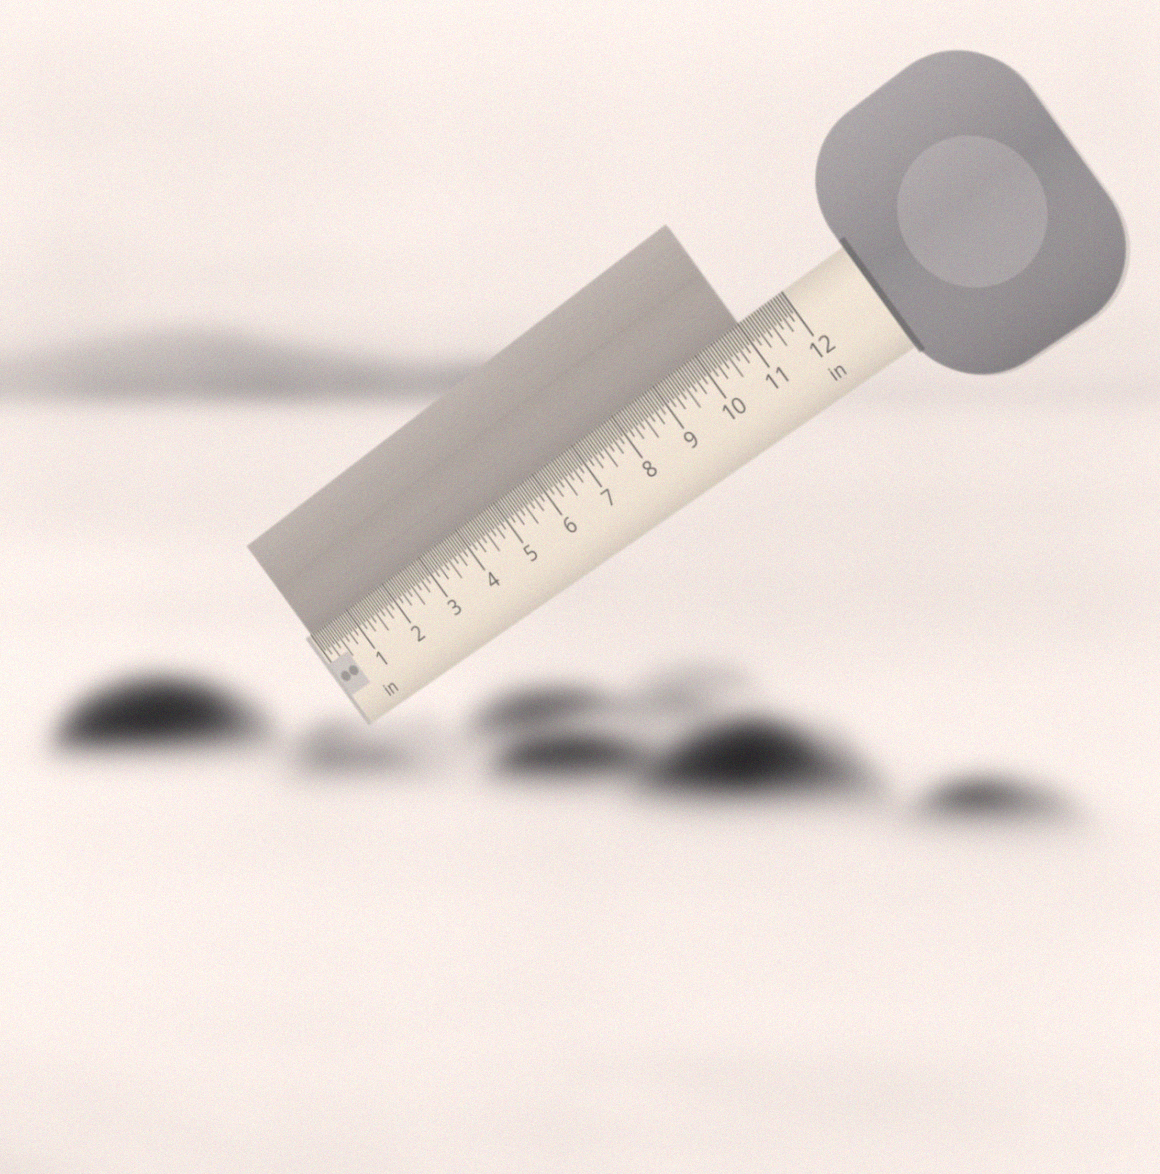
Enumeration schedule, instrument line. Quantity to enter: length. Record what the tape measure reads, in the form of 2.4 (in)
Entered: 11 (in)
